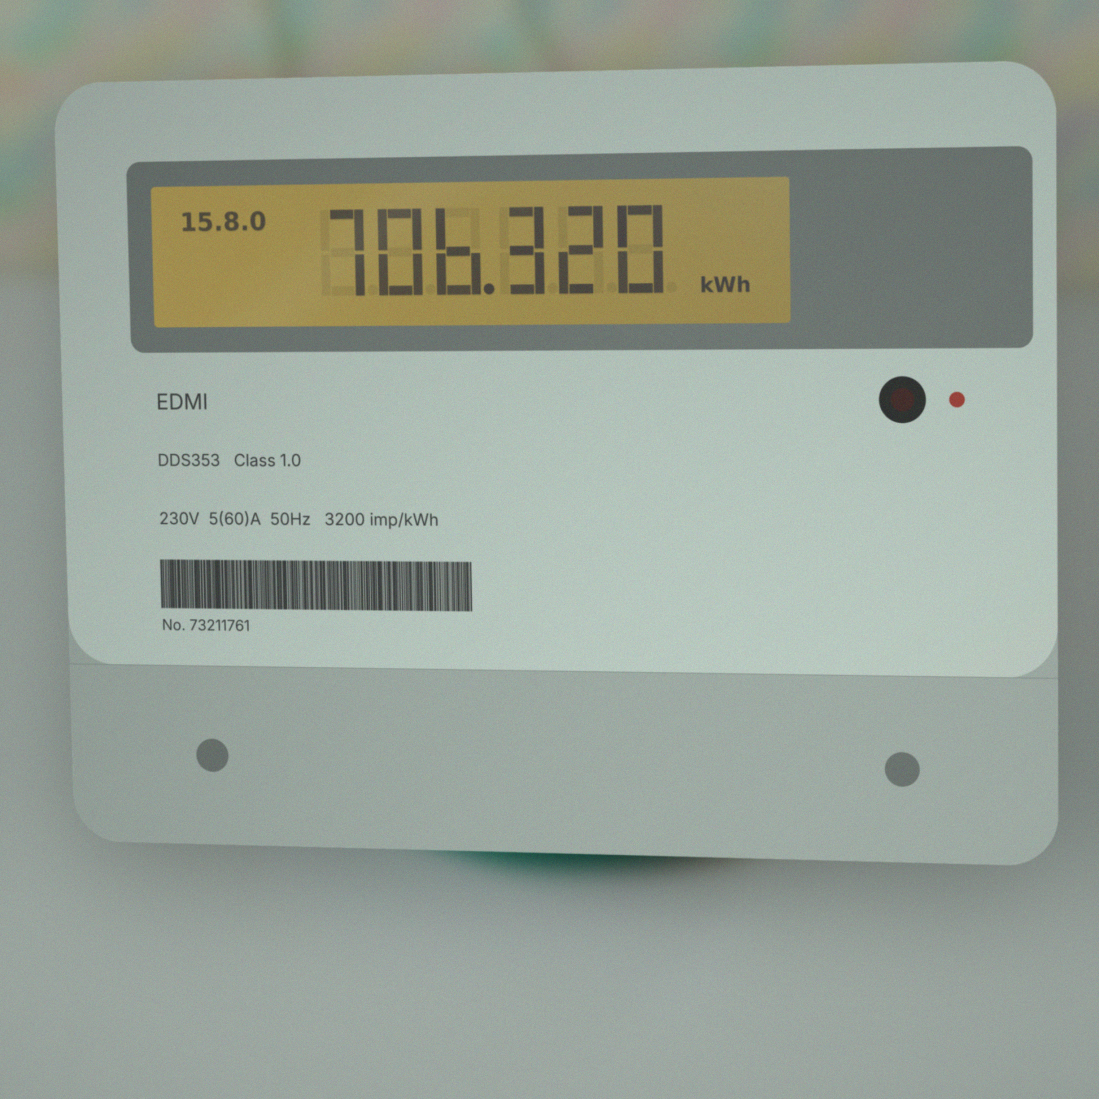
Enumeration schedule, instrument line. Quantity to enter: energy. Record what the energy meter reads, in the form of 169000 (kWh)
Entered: 706.320 (kWh)
